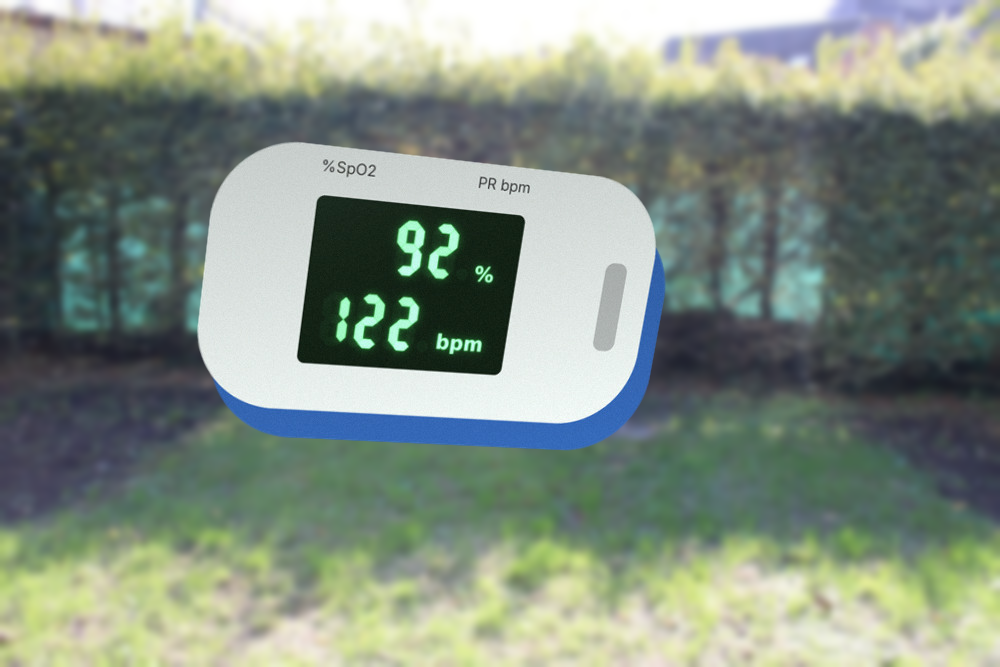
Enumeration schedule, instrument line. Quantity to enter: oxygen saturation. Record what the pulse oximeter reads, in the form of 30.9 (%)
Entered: 92 (%)
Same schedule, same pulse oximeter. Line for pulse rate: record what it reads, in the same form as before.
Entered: 122 (bpm)
